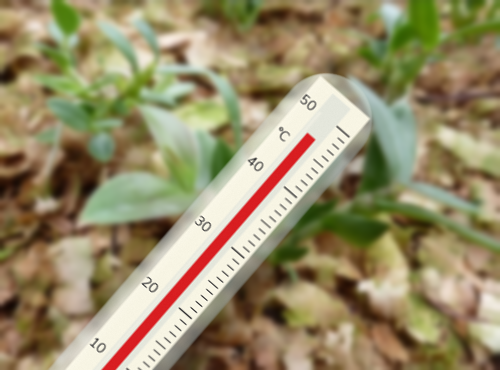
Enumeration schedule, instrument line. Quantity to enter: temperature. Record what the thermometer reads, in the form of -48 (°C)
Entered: 47 (°C)
